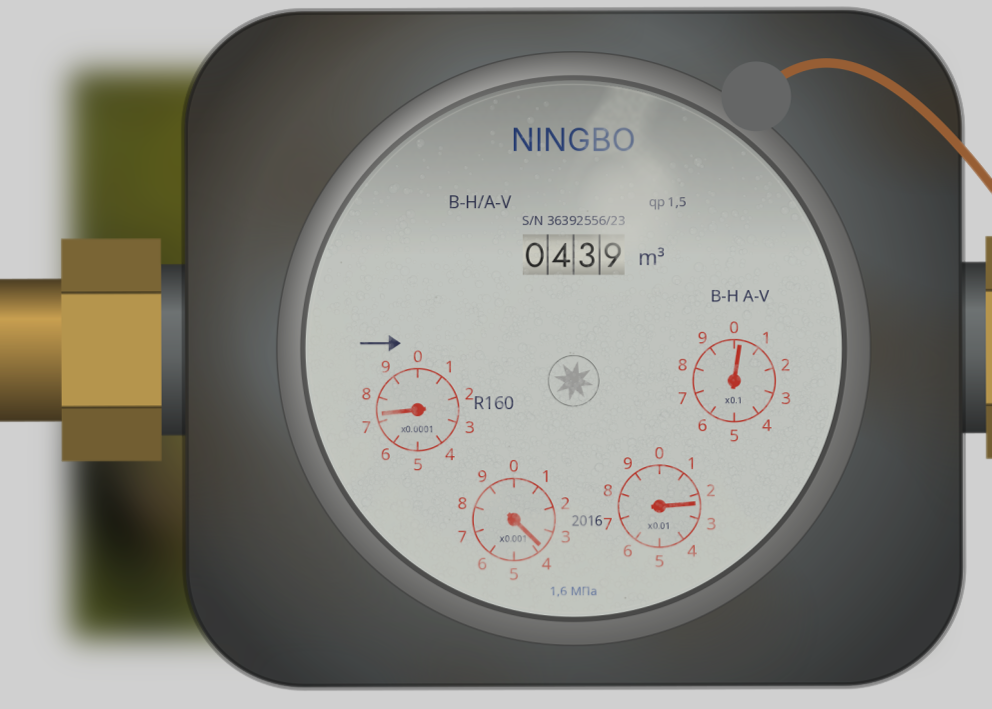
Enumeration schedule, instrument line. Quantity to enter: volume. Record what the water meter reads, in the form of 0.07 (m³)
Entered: 439.0237 (m³)
